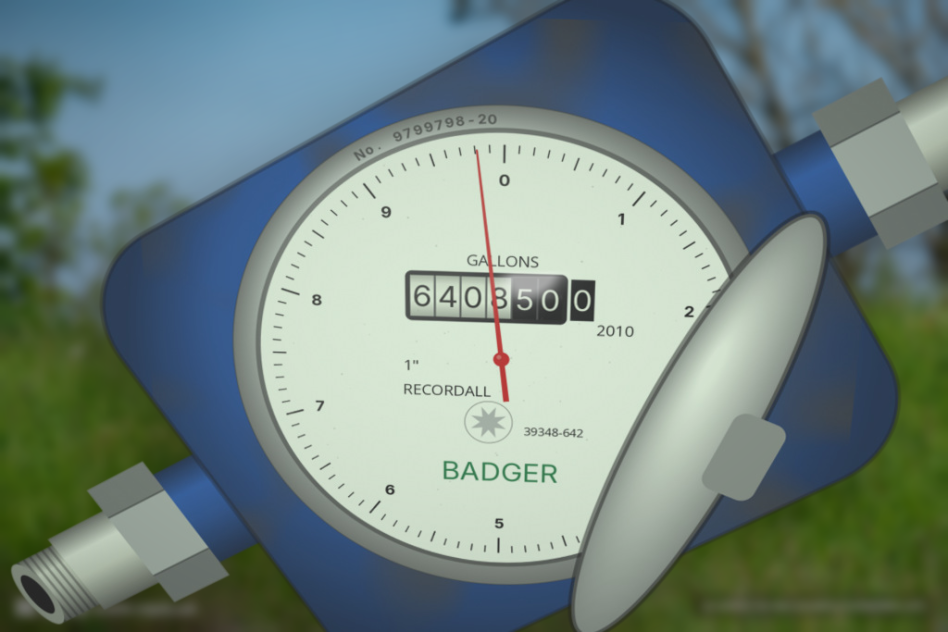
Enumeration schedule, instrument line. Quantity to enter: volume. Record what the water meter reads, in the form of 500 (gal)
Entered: 6408499.8 (gal)
